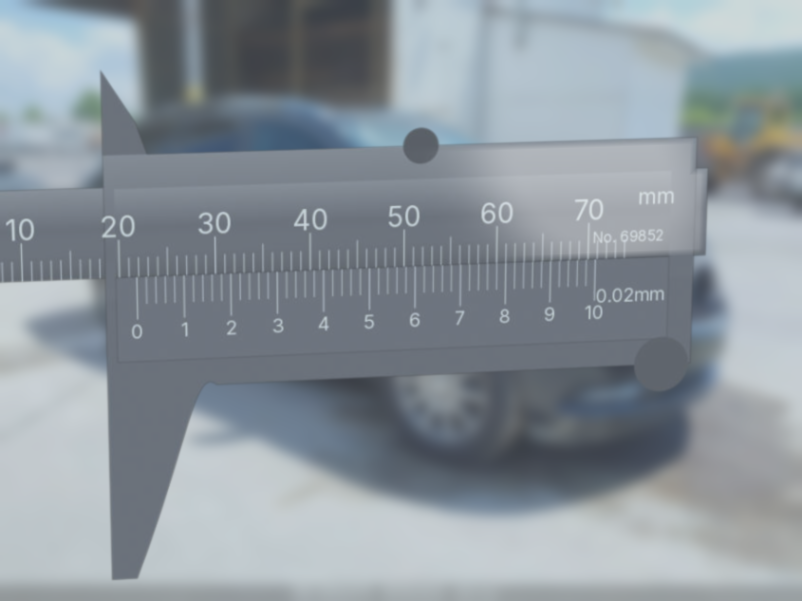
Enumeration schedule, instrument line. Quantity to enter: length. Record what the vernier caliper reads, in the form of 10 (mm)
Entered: 21.8 (mm)
